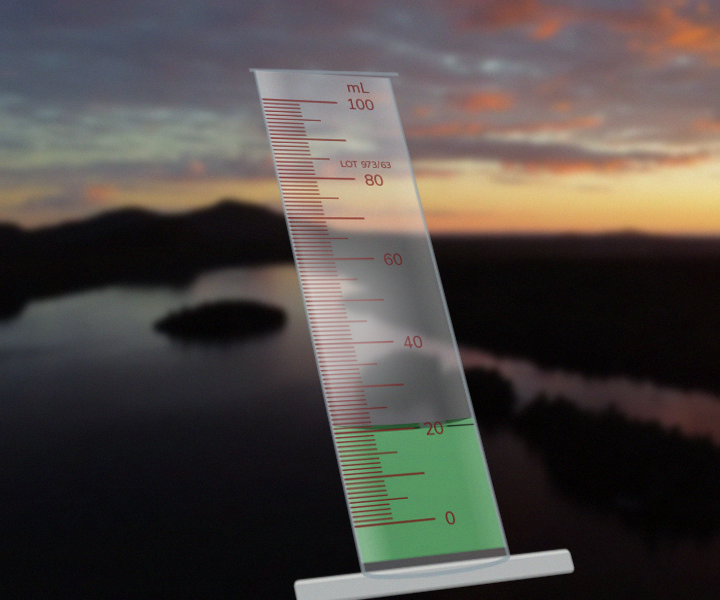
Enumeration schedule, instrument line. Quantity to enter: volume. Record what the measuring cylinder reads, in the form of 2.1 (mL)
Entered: 20 (mL)
